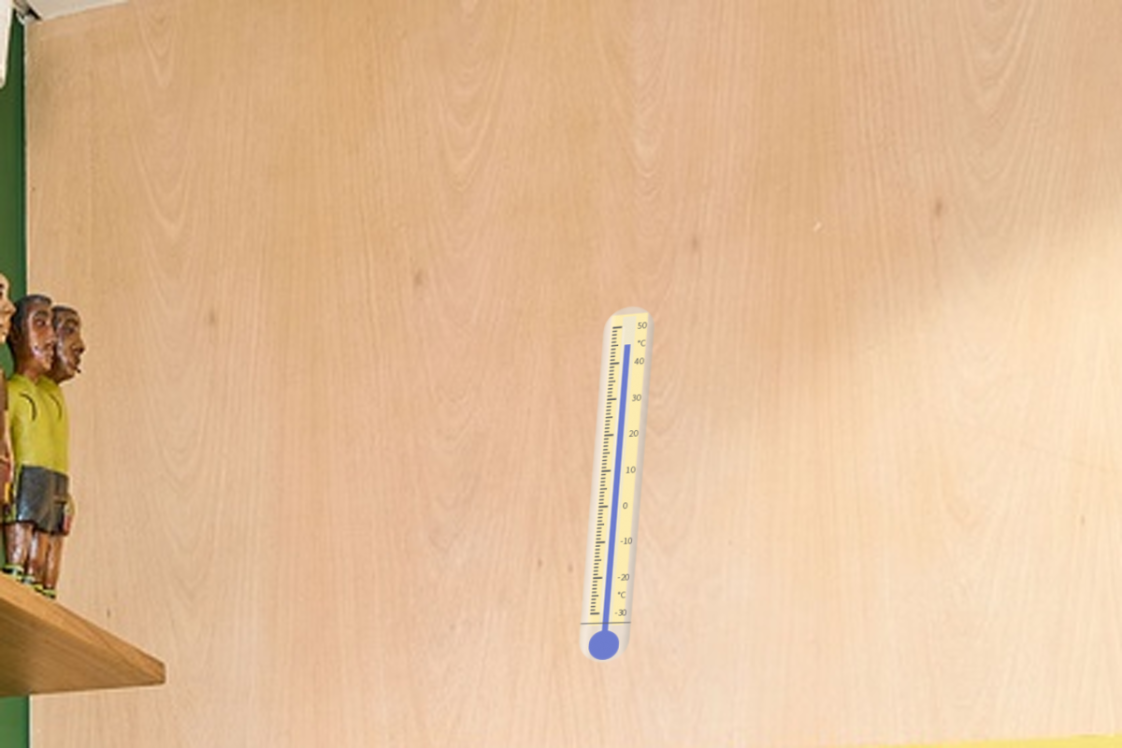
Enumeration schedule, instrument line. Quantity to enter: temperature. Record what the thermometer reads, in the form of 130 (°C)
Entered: 45 (°C)
